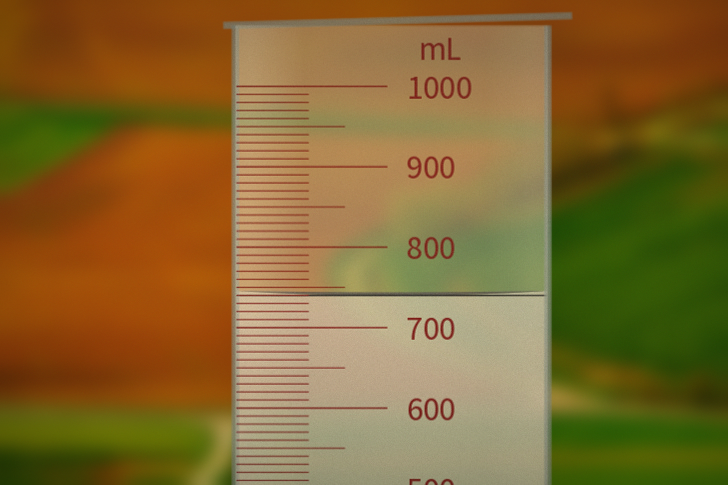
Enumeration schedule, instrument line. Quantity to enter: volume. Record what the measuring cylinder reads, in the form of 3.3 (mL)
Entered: 740 (mL)
